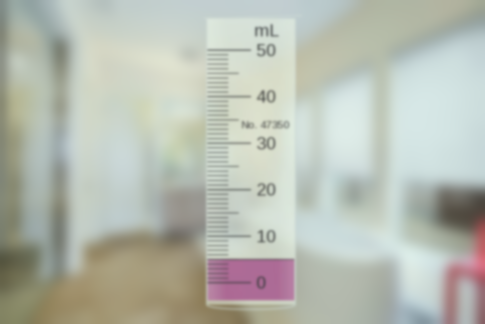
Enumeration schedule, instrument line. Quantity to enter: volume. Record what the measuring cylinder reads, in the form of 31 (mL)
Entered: 5 (mL)
